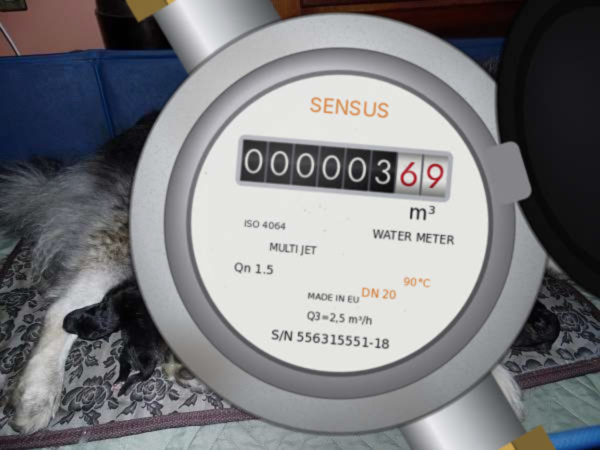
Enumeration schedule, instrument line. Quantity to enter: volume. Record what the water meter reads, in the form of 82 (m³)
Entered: 3.69 (m³)
